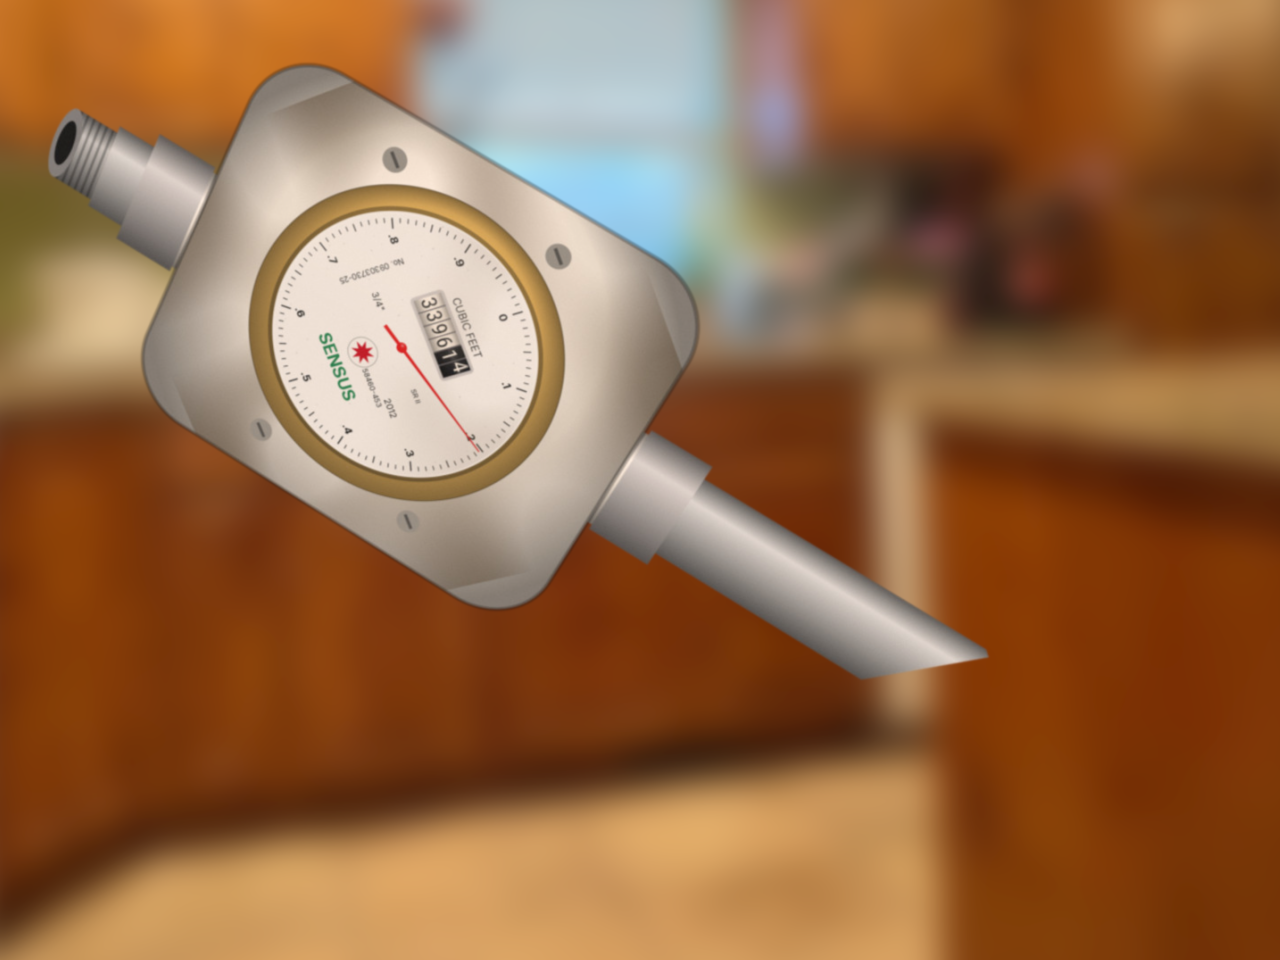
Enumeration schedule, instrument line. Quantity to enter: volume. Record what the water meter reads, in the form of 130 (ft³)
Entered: 339614.20 (ft³)
